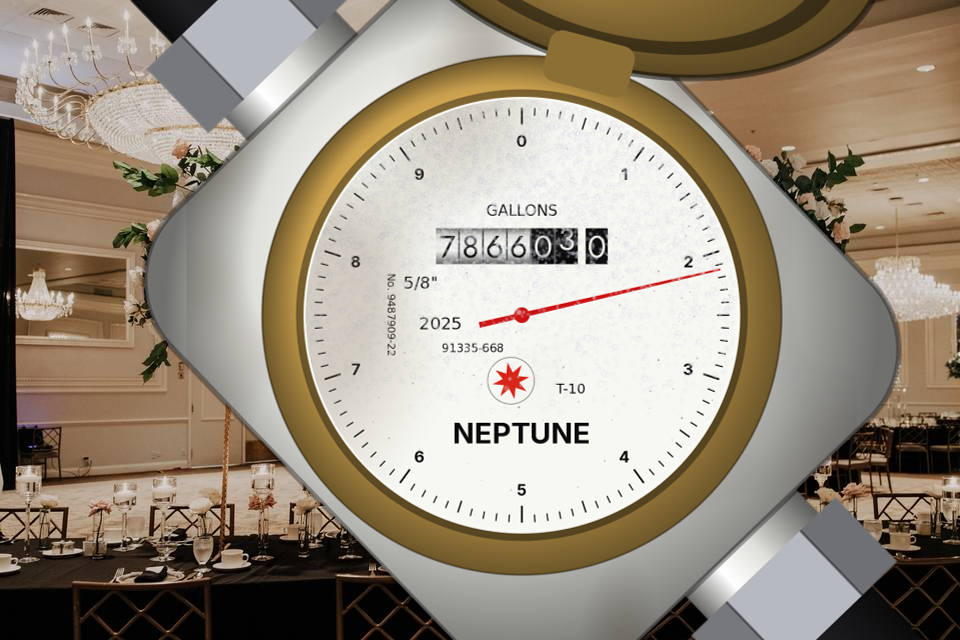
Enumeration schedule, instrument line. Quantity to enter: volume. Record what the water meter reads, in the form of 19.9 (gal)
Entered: 7866032.1 (gal)
